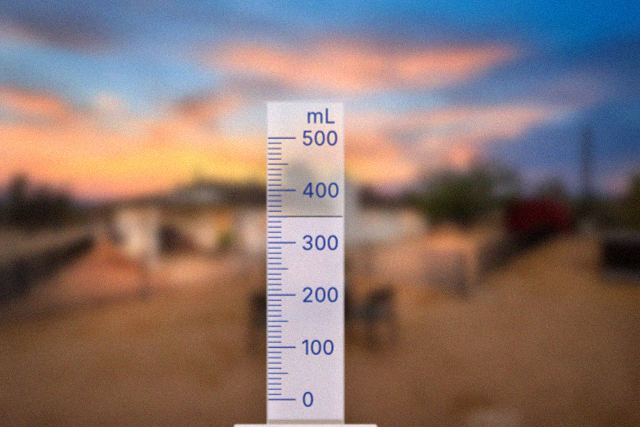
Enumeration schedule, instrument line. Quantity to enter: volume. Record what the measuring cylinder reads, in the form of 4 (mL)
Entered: 350 (mL)
